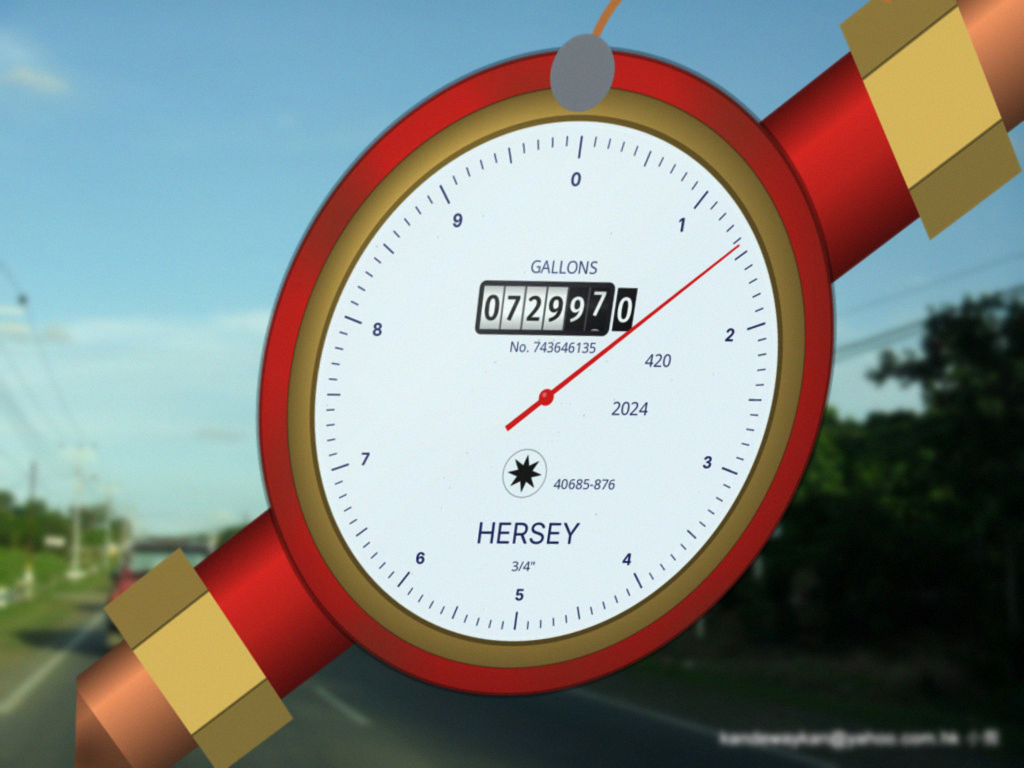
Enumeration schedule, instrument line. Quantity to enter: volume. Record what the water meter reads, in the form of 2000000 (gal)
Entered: 729971.4 (gal)
